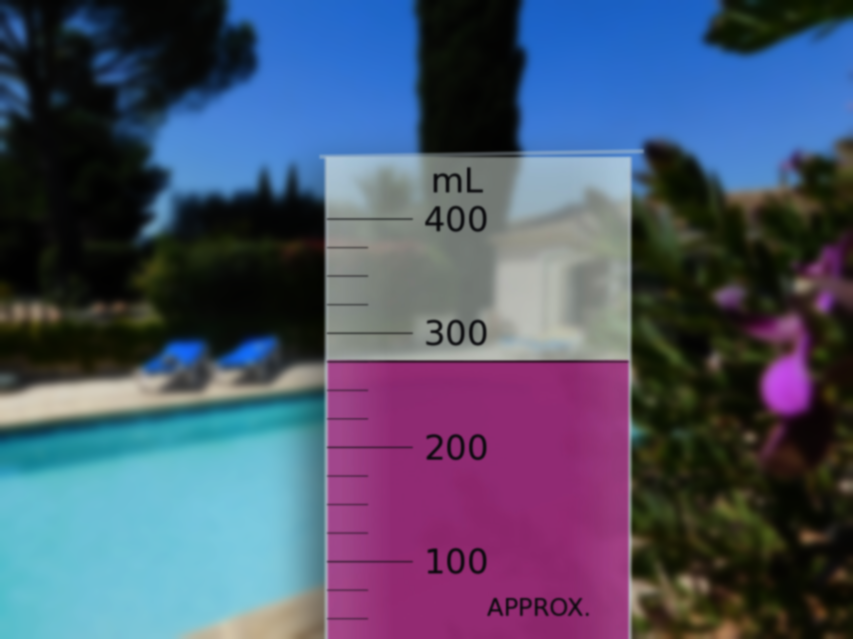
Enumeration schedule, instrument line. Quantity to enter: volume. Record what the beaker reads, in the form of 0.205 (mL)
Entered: 275 (mL)
